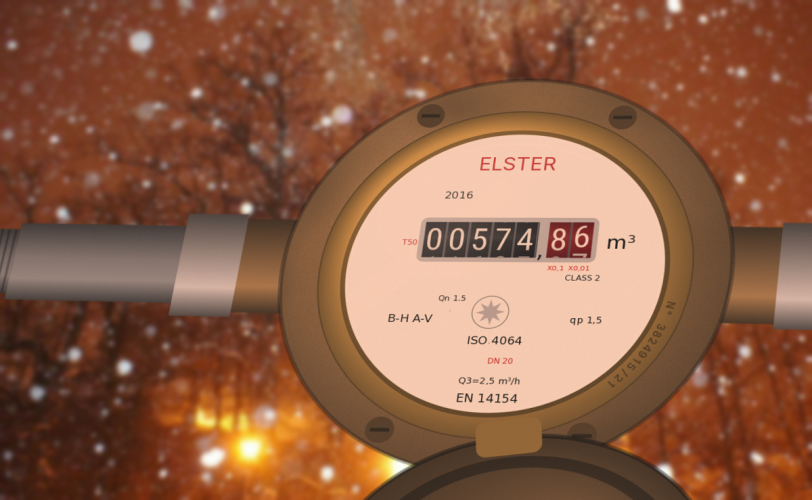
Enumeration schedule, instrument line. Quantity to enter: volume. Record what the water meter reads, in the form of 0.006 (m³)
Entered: 574.86 (m³)
